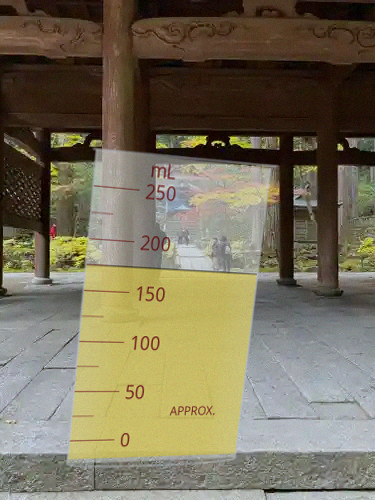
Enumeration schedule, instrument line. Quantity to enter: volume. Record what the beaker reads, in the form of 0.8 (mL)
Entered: 175 (mL)
